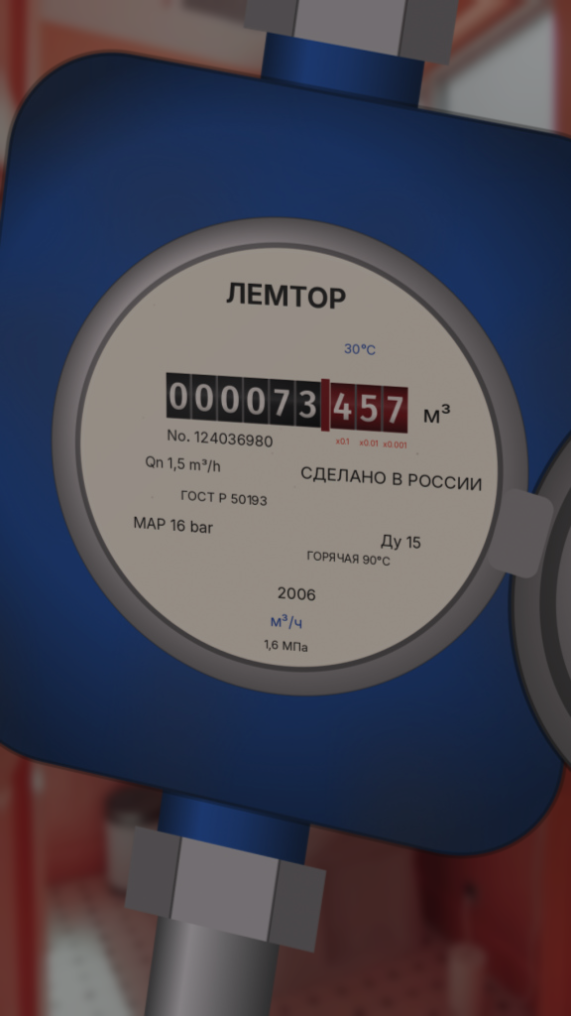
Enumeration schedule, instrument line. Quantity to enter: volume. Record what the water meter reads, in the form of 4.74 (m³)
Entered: 73.457 (m³)
